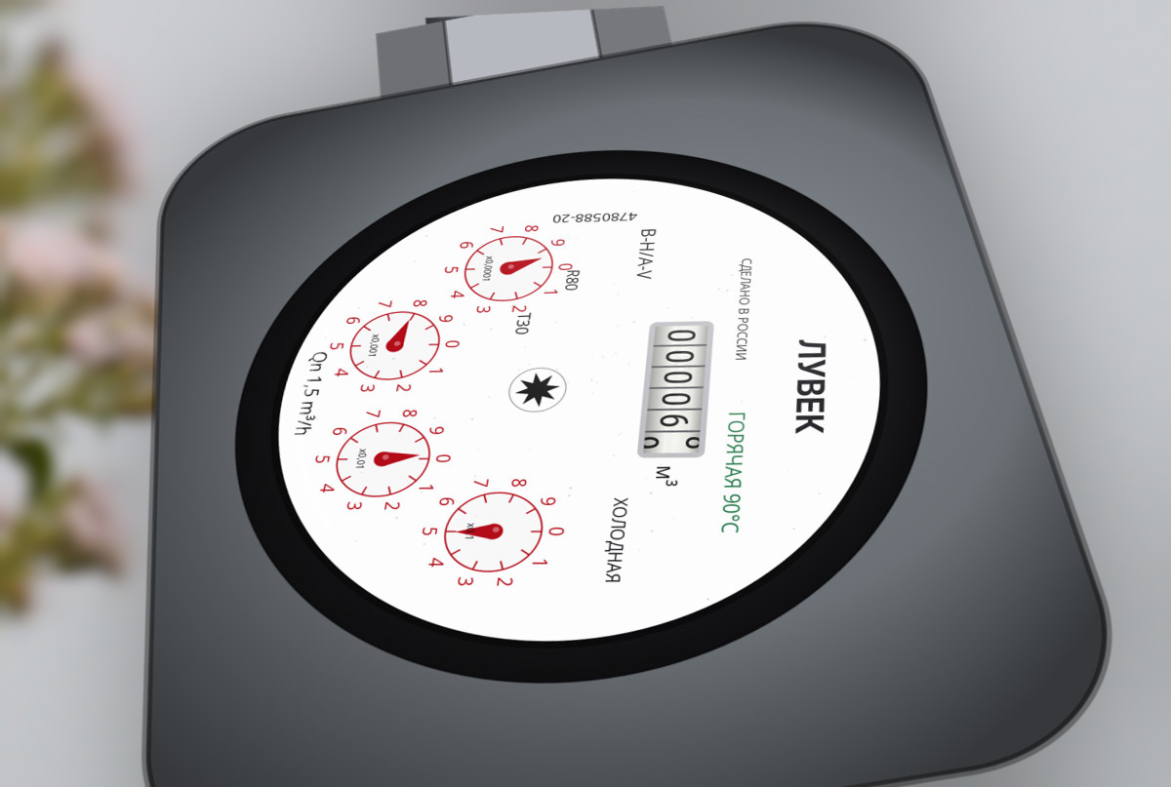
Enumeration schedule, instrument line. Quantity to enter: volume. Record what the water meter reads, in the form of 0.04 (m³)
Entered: 68.4979 (m³)
